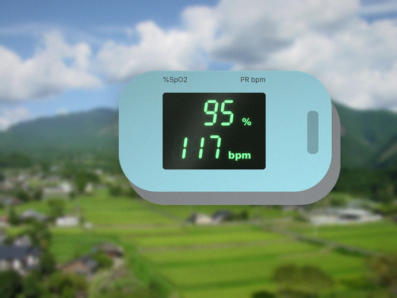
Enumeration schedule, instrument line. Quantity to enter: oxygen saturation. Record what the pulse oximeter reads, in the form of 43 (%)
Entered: 95 (%)
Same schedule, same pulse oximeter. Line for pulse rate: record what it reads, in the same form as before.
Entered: 117 (bpm)
